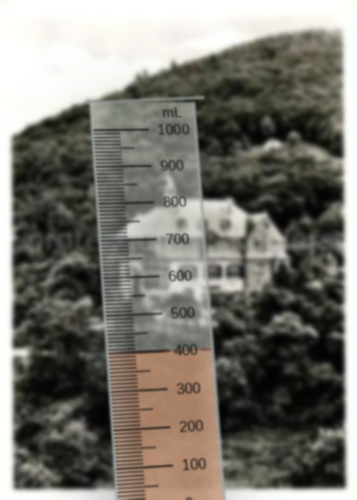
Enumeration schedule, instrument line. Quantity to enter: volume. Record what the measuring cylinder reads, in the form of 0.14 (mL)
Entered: 400 (mL)
